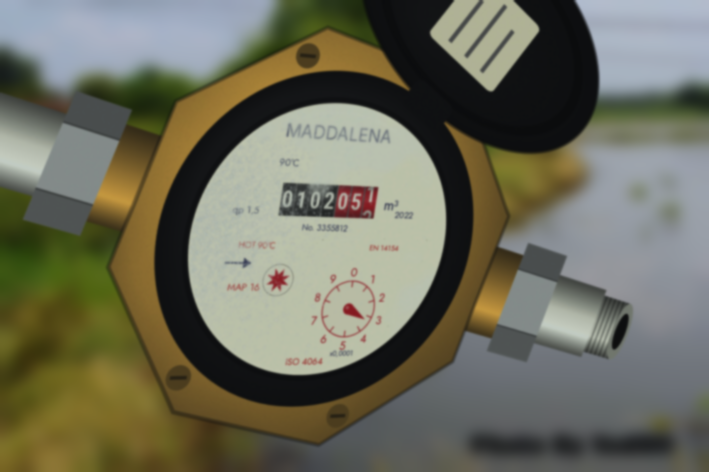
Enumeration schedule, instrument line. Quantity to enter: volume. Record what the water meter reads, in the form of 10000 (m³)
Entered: 102.0513 (m³)
